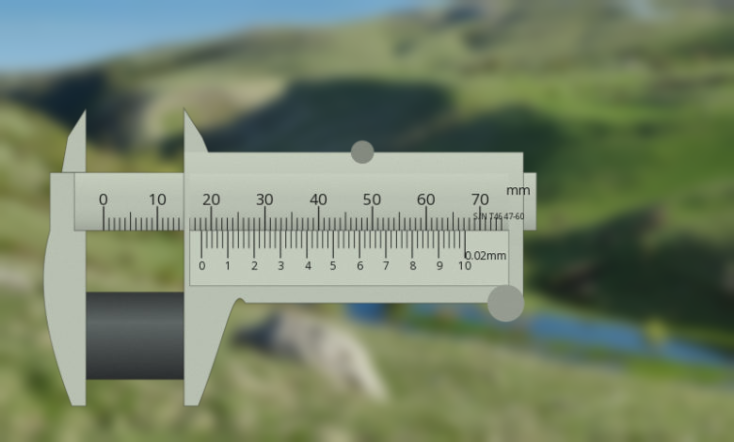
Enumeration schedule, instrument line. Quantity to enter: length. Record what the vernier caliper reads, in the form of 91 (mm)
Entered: 18.2 (mm)
